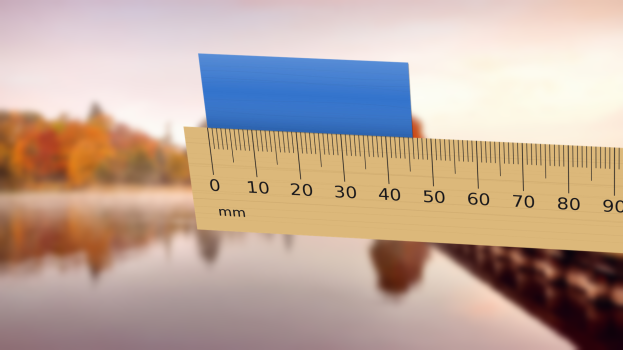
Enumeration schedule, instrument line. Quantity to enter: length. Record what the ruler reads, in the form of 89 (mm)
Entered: 46 (mm)
